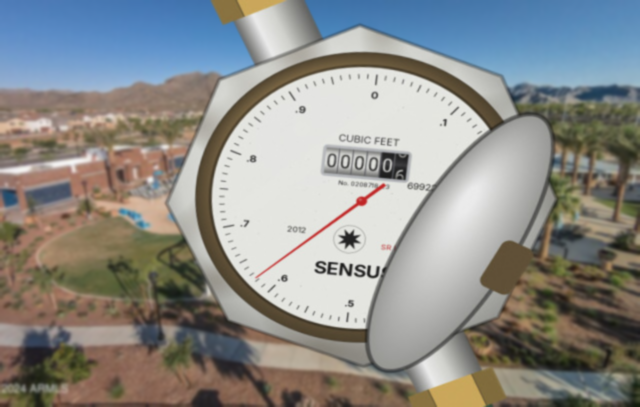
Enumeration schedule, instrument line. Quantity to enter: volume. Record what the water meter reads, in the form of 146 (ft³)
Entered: 5.62 (ft³)
